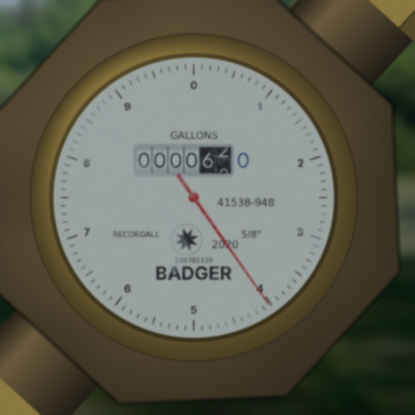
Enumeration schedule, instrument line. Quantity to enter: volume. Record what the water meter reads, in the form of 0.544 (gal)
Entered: 624.0 (gal)
